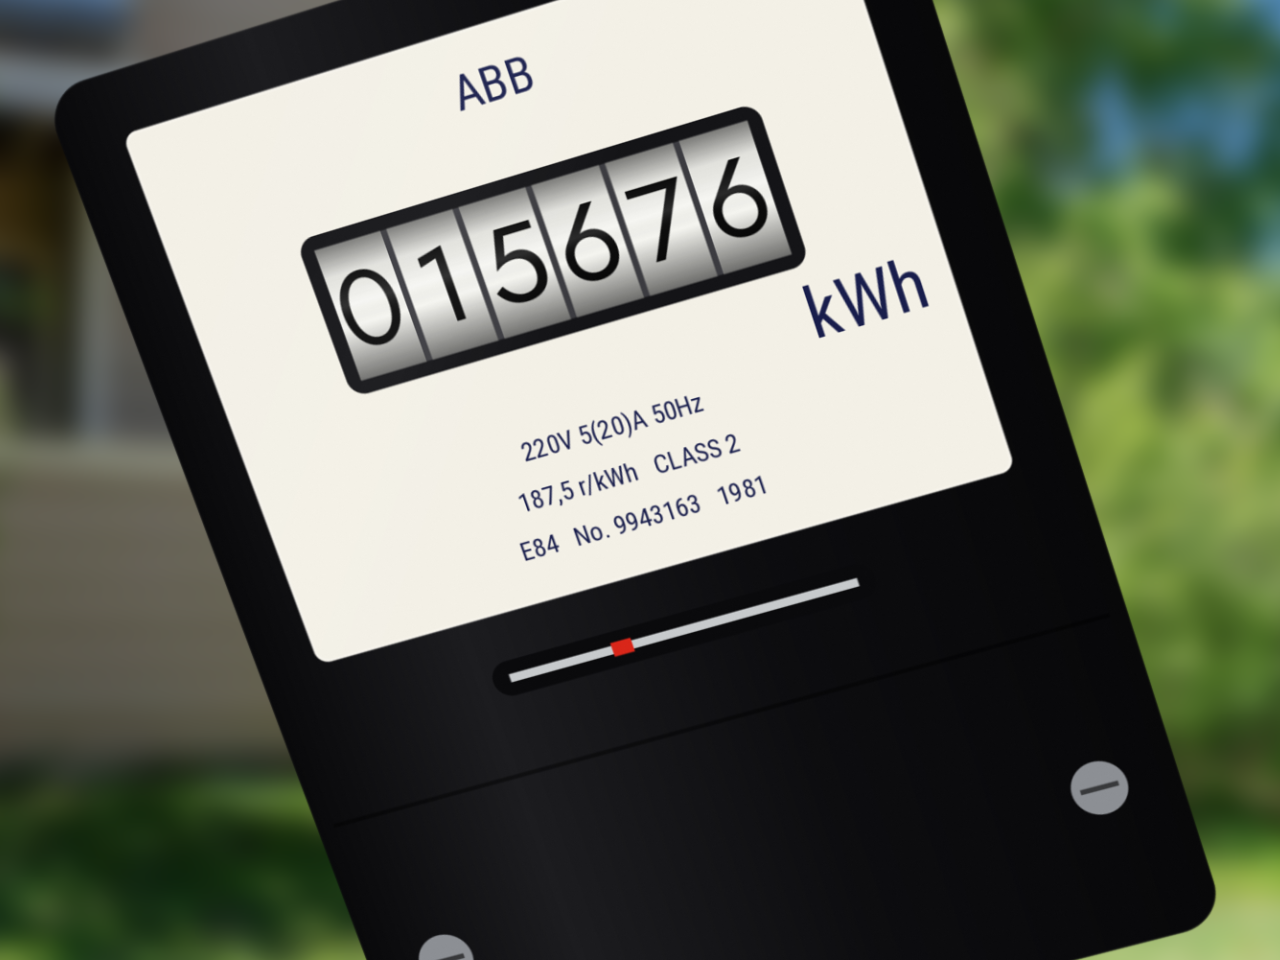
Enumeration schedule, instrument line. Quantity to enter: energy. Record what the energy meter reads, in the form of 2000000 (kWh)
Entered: 15676 (kWh)
